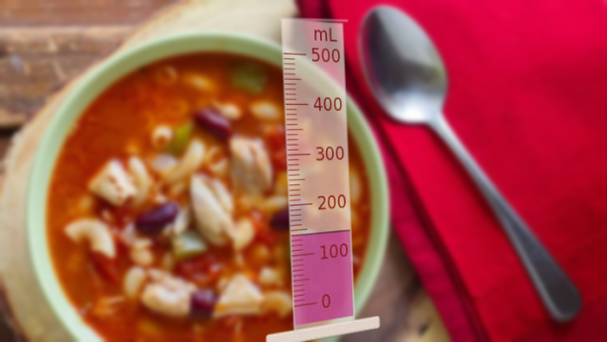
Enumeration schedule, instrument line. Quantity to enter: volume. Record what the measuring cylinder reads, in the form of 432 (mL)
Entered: 140 (mL)
